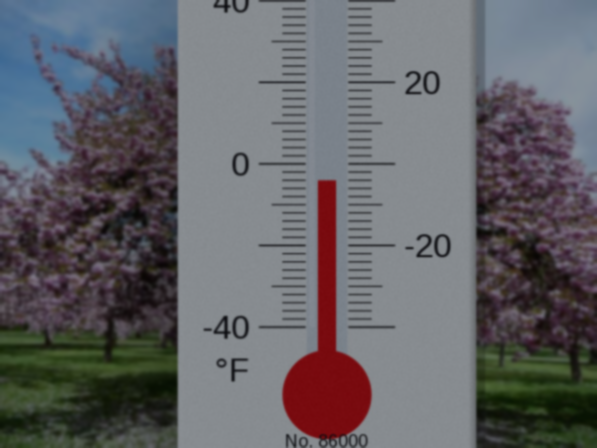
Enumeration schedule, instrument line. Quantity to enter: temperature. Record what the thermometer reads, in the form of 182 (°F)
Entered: -4 (°F)
